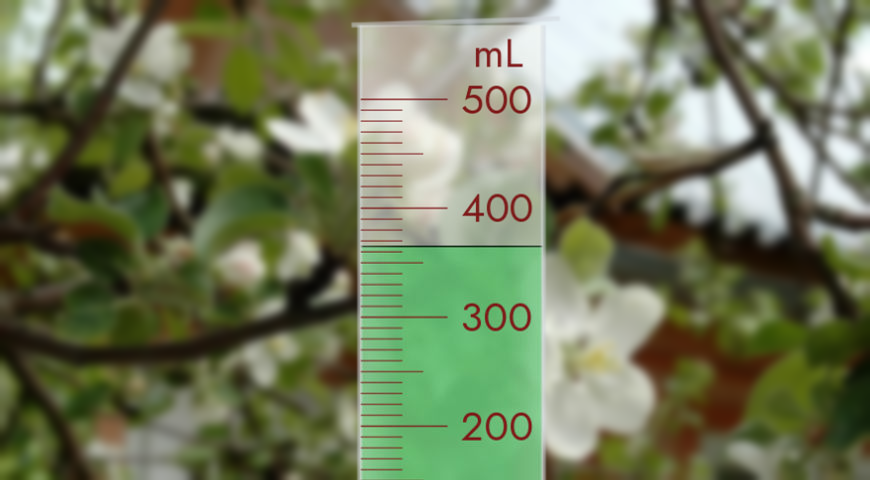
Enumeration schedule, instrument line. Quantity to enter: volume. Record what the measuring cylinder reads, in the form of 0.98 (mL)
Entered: 365 (mL)
